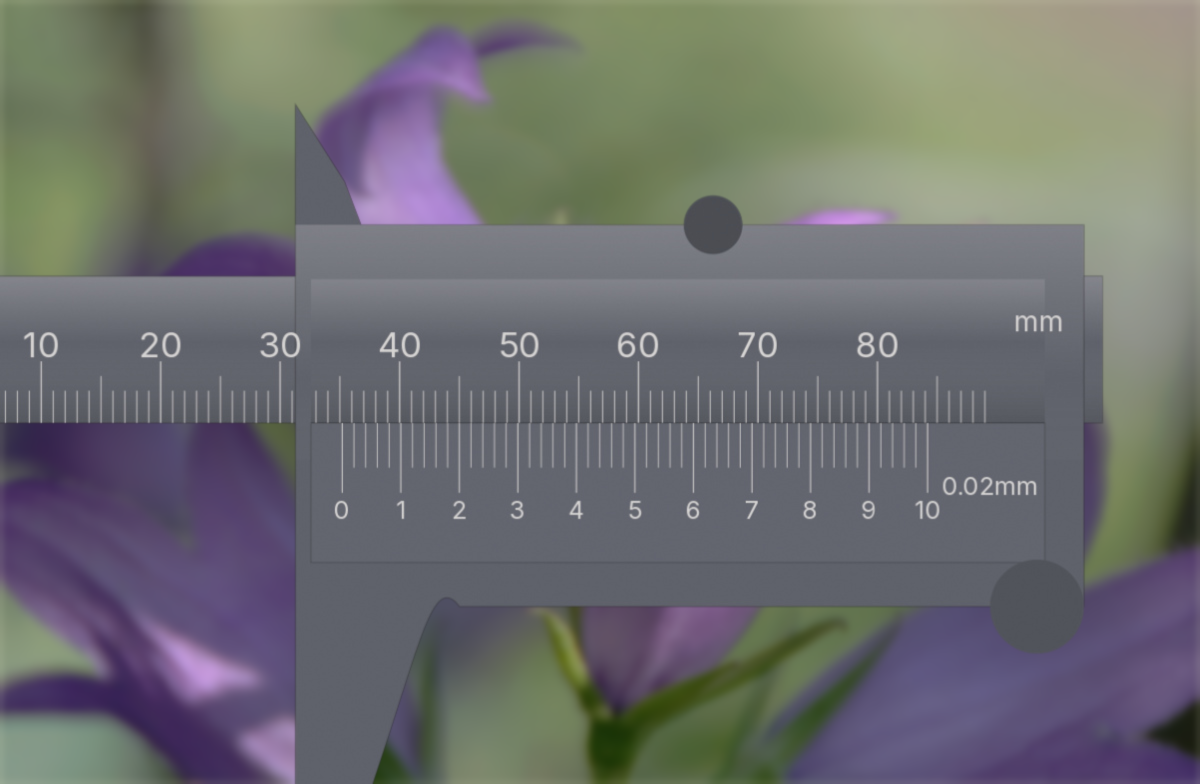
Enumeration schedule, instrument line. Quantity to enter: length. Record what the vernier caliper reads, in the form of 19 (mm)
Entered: 35.2 (mm)
